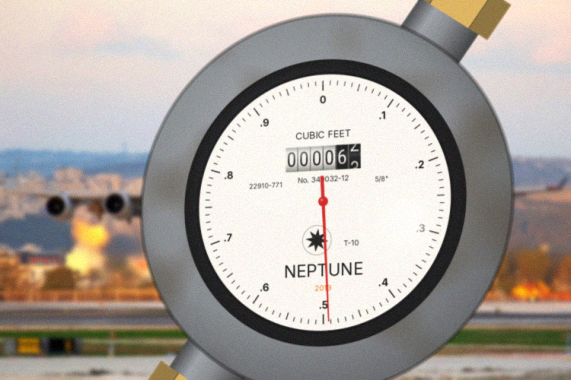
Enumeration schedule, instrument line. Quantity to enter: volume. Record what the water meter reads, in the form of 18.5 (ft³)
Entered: 62.49 (ft³)
